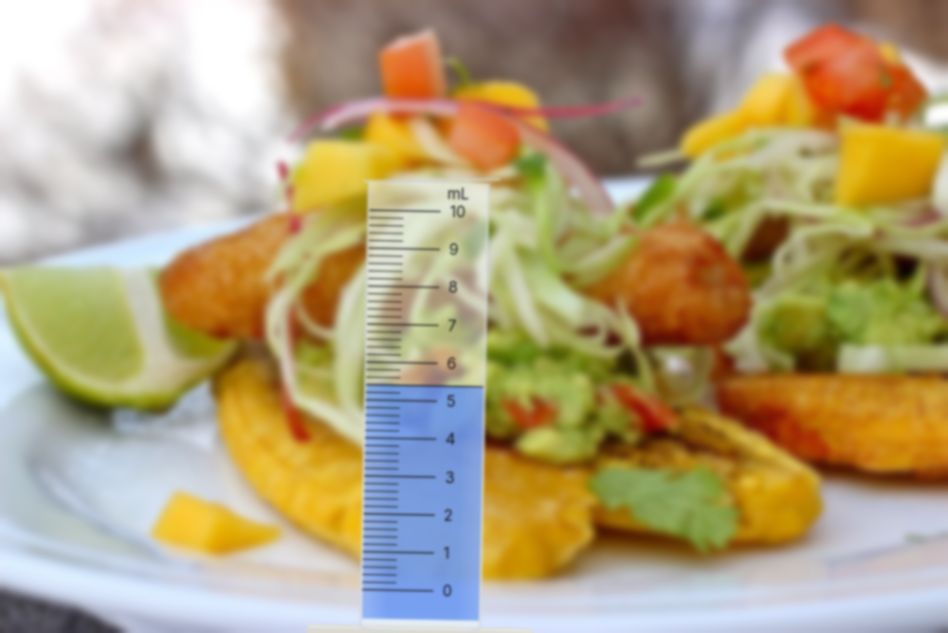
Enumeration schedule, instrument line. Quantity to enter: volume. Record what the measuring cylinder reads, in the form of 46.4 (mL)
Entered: 5.4 (mL)
